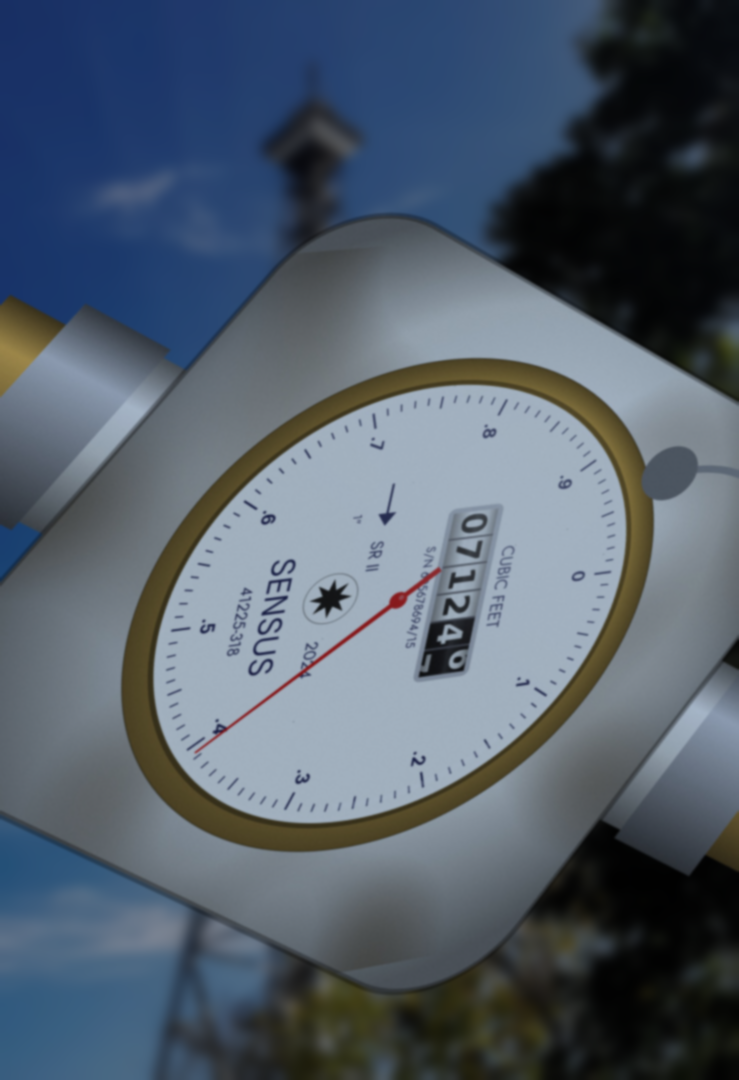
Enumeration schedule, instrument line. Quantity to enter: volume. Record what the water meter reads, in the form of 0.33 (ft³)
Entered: 71246.39 (ft³)
